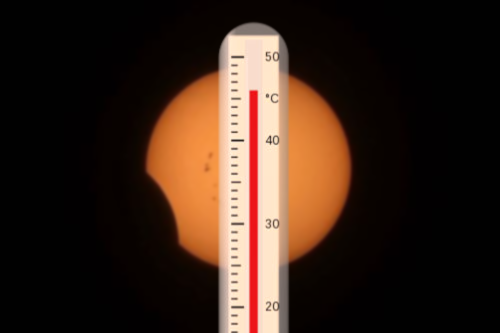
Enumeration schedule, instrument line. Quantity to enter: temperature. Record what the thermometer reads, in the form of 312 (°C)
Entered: 46 (°C)
